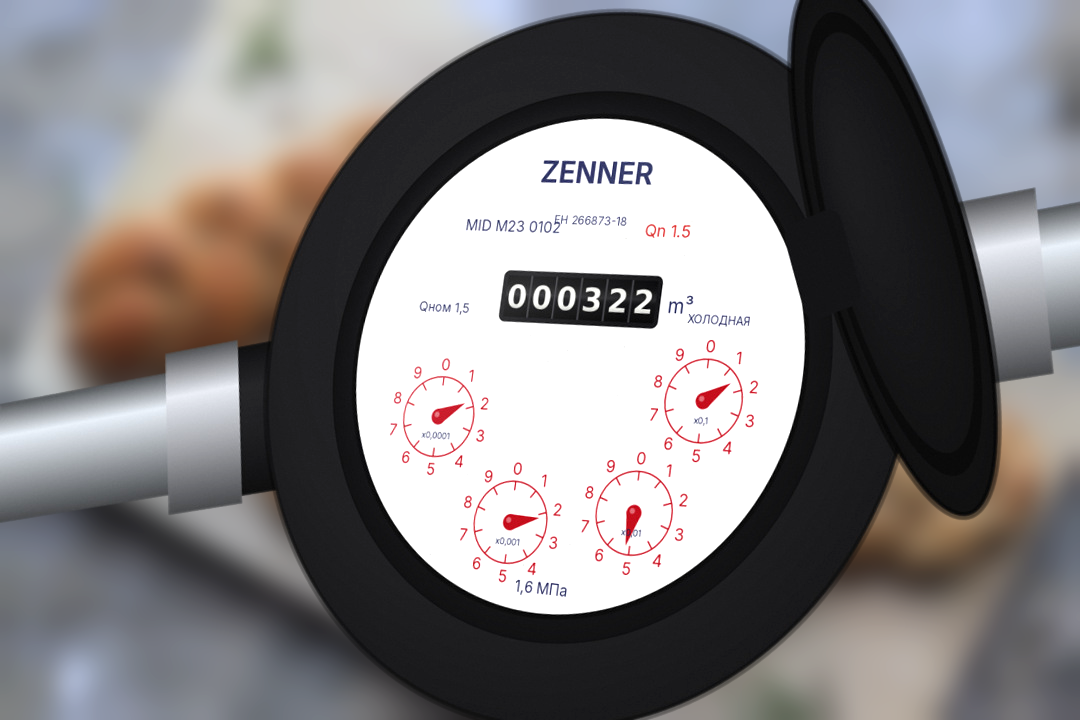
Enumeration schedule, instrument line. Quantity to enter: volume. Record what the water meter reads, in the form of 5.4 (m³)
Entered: 322.1521 (m³)
